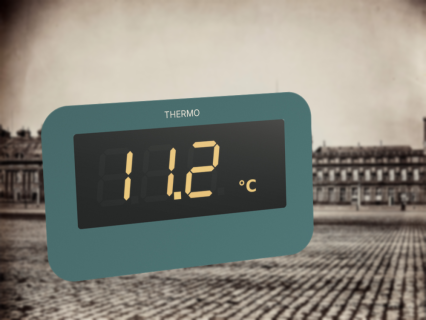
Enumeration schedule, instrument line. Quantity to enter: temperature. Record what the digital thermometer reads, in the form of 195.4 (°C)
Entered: 11.2 (°C)
